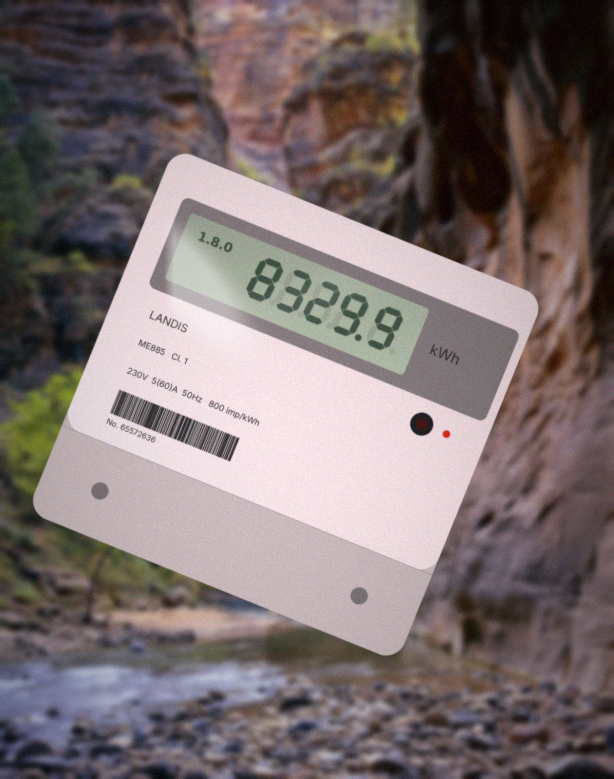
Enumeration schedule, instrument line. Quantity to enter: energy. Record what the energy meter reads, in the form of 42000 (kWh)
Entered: 8329.9 (kWh)
